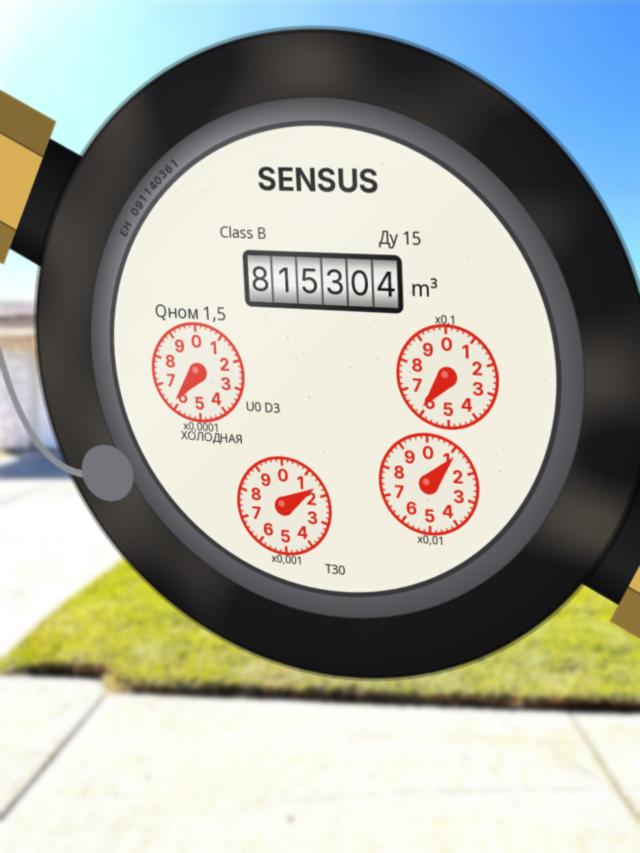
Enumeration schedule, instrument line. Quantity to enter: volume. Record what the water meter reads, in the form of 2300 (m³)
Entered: 815304.6116 (m³)
